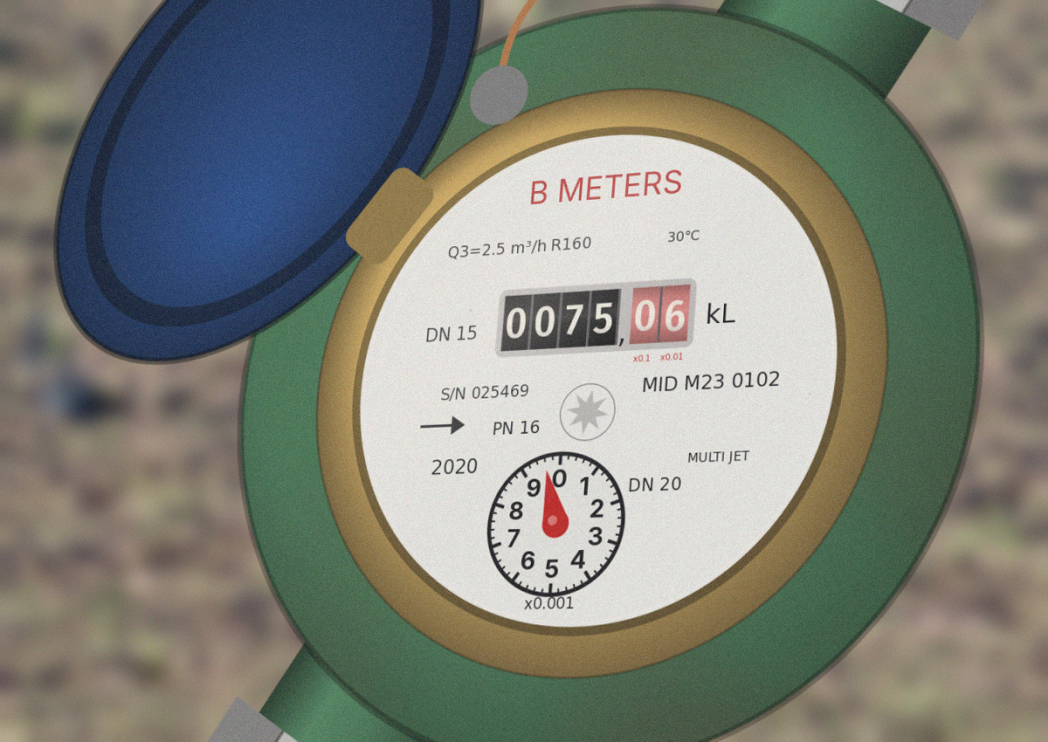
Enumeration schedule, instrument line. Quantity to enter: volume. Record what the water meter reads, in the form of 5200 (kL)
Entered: 75.059 (kL)
